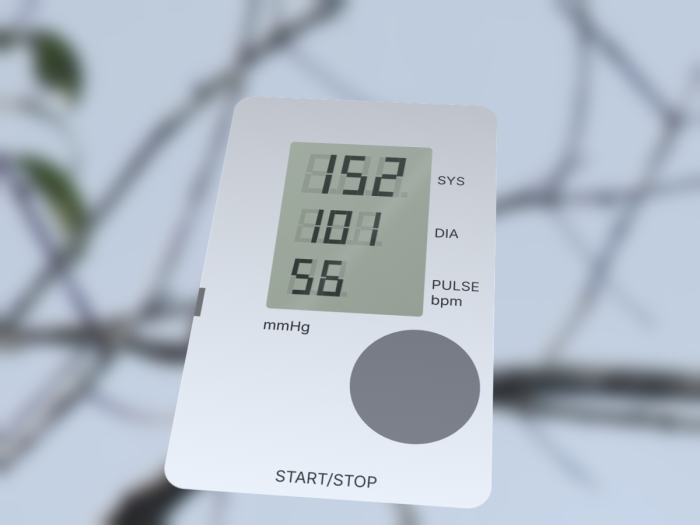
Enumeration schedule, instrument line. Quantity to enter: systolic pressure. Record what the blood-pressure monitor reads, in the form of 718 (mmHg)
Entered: 152 (mmHg)
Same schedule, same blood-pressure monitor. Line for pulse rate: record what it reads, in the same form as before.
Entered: 56 (bpm)
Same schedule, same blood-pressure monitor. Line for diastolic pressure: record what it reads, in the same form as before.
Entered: 101 (mmHg)
